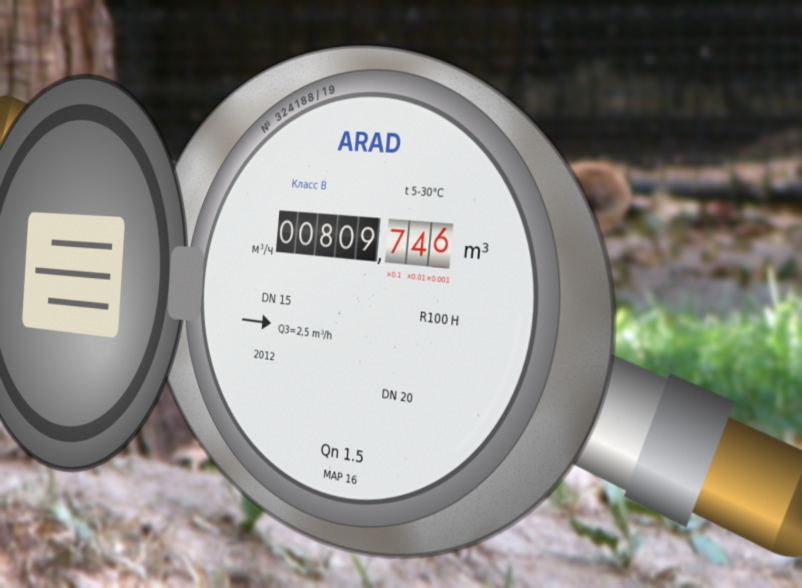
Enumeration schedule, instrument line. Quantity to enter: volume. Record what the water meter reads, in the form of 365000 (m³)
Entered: 809.746 (m³)
